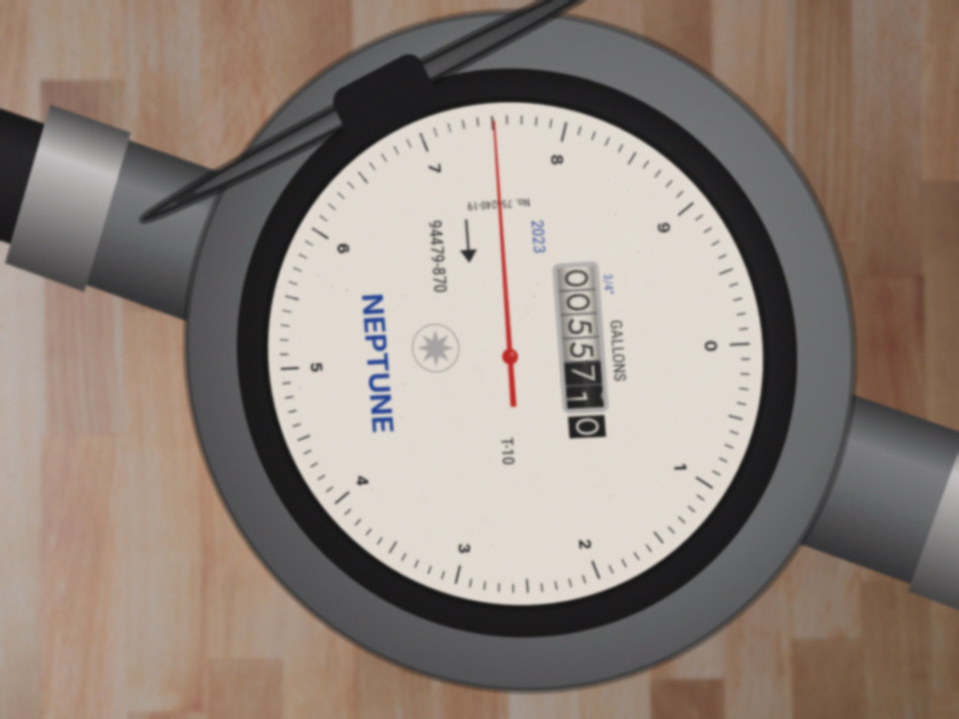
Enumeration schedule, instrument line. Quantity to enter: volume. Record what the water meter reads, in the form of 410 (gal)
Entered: 55707.5 (gal)
